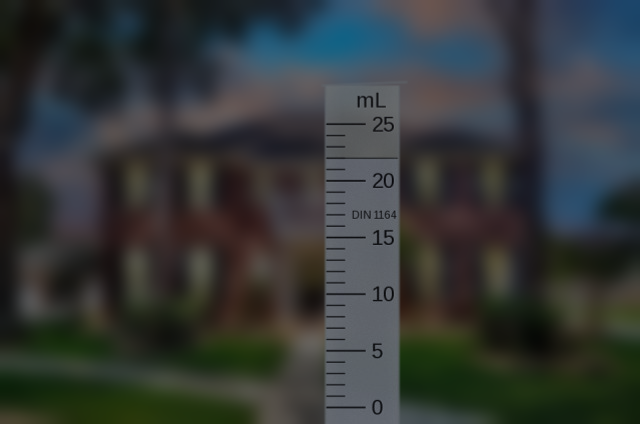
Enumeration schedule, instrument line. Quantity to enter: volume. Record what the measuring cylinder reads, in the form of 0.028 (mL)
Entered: 22 (mL)
